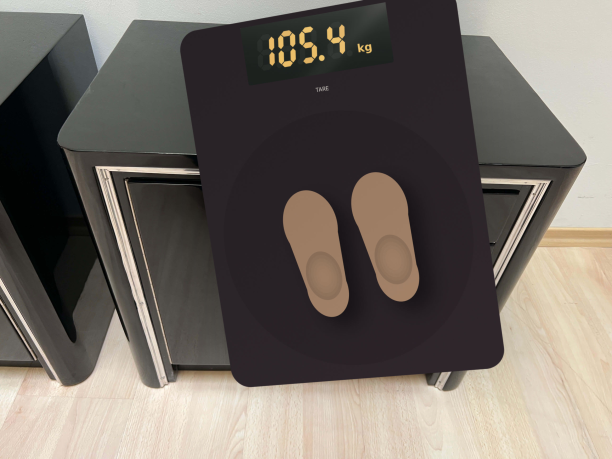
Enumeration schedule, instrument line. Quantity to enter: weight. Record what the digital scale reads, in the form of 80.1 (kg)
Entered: 105.4 (kg)
